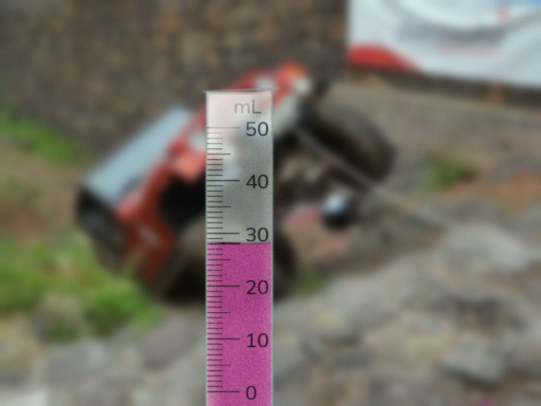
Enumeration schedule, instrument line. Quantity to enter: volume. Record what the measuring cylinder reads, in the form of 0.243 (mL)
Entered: 28 (mL)
